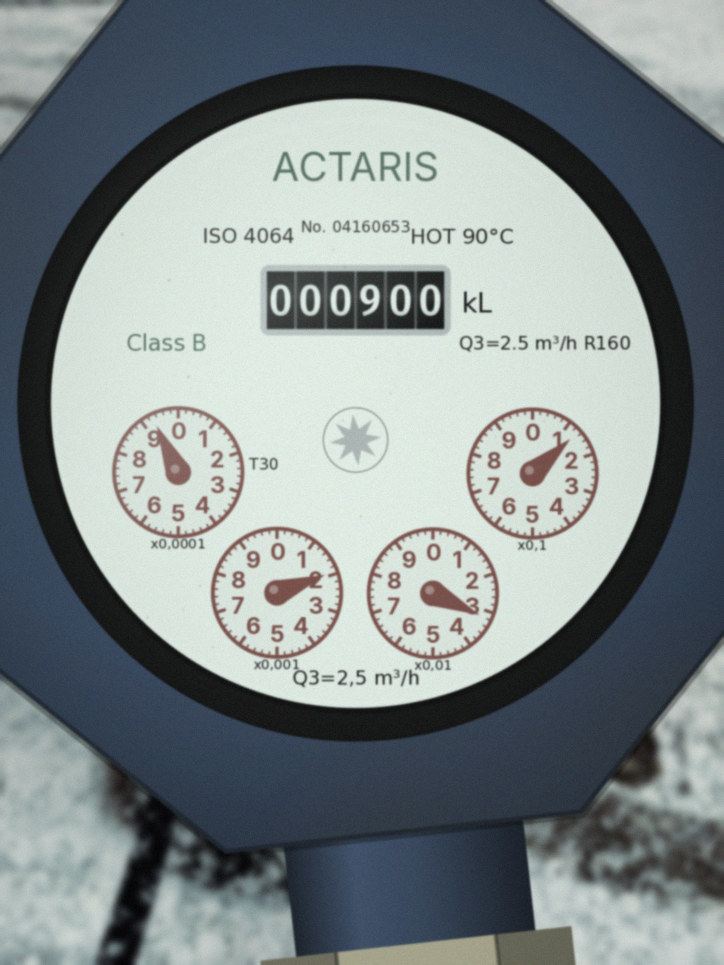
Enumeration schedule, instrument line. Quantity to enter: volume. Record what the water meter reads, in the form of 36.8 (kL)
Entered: 900.1319 (kL)
